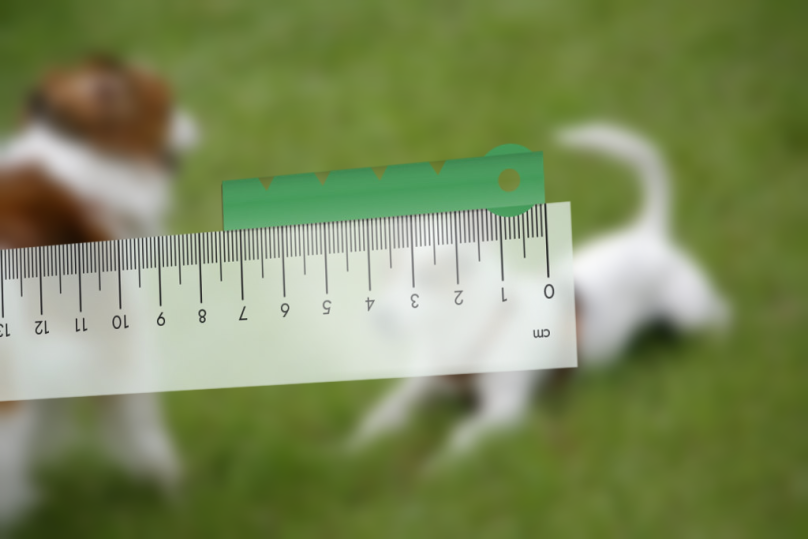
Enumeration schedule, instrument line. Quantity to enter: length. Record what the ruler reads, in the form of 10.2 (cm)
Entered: 7.4 (cm)
